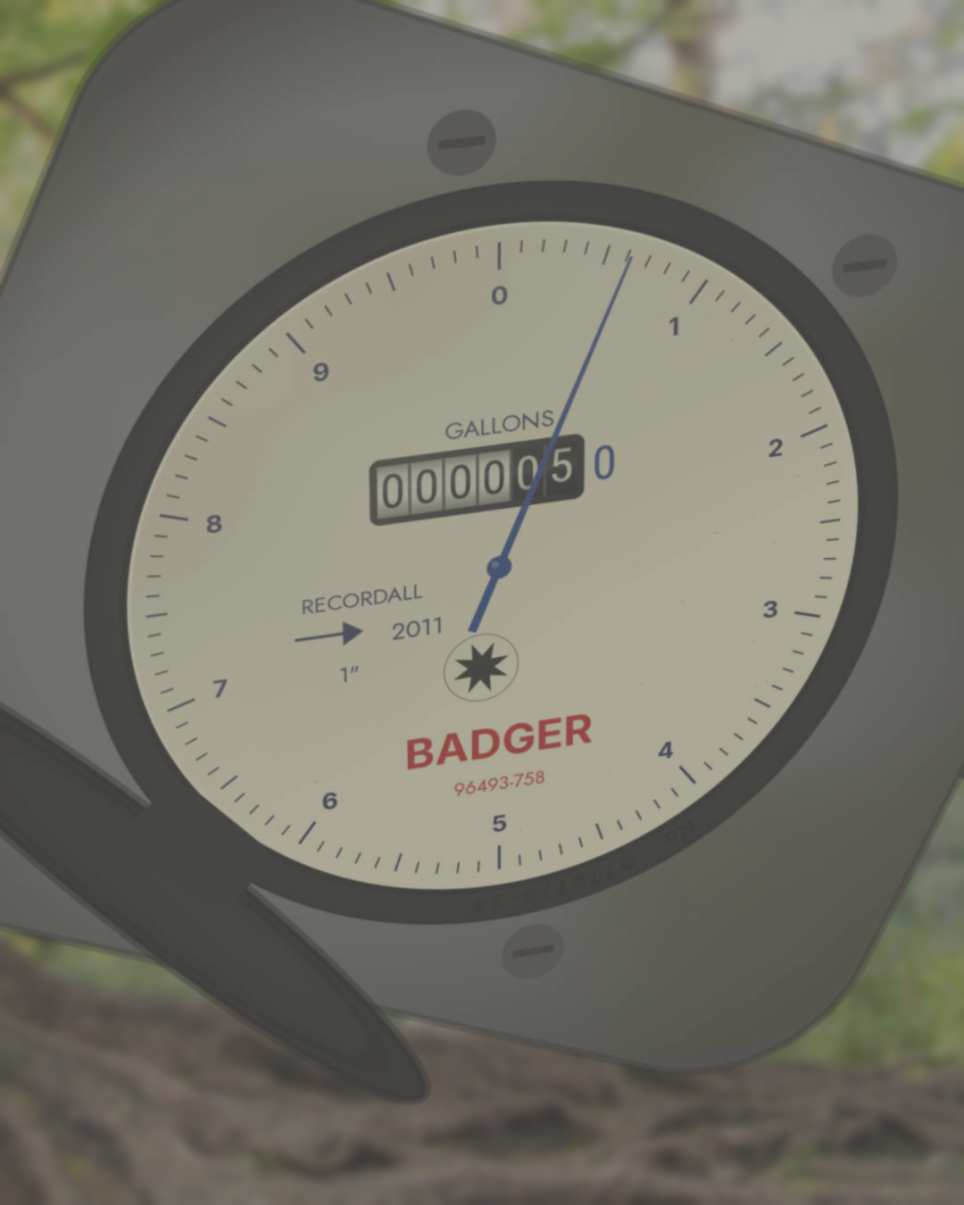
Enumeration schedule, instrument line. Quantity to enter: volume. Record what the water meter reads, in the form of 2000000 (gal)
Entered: 50.6 (gal)
